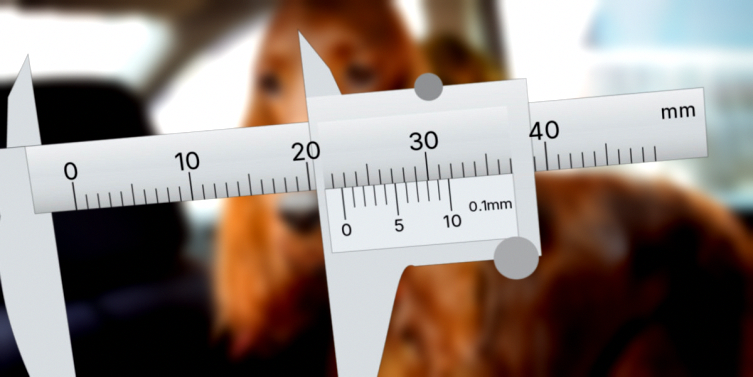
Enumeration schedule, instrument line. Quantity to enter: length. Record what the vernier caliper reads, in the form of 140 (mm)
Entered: 22.7 (mm)
